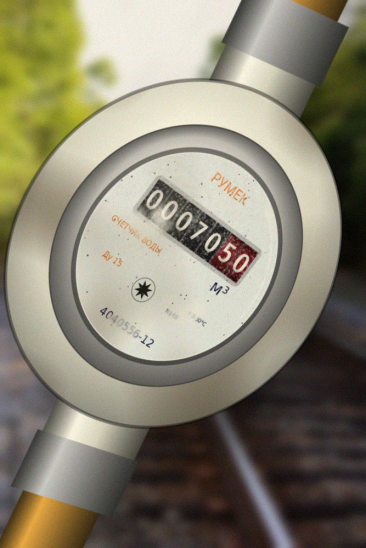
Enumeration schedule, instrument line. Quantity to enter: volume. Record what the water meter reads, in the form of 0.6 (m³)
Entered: 70.50 (m³)
